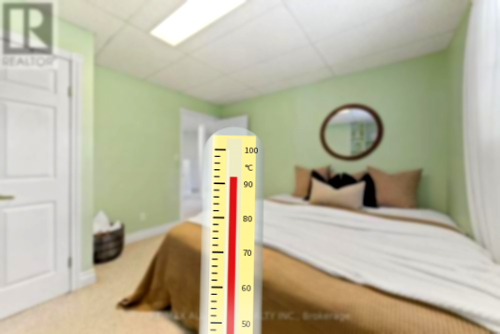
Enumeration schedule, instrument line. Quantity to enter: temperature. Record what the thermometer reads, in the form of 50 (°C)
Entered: 92 (°C)
